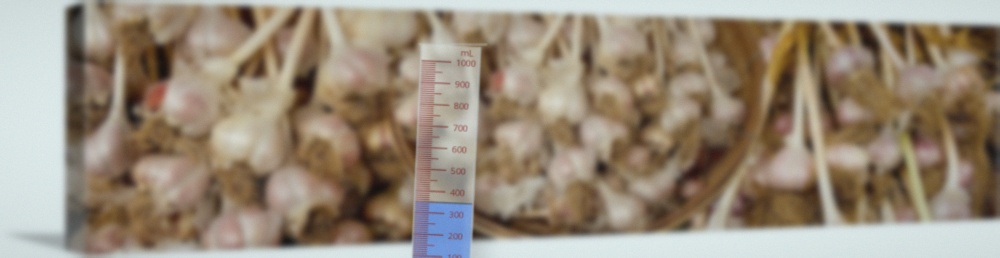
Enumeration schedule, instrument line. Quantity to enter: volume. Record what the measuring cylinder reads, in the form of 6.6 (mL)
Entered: 350 (mL)
